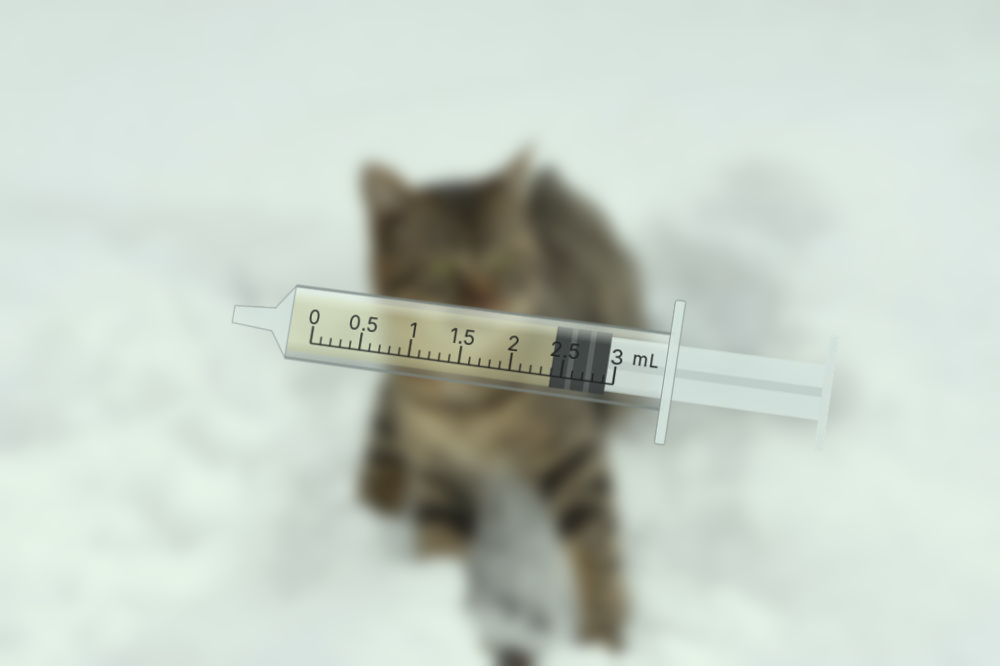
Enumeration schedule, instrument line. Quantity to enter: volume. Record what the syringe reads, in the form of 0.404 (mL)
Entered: 2.4 (mL)
